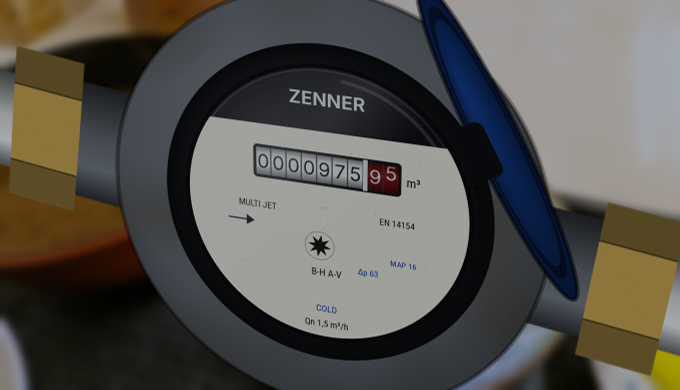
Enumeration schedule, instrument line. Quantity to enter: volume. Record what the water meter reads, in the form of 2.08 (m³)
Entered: 975.95 (m³)
